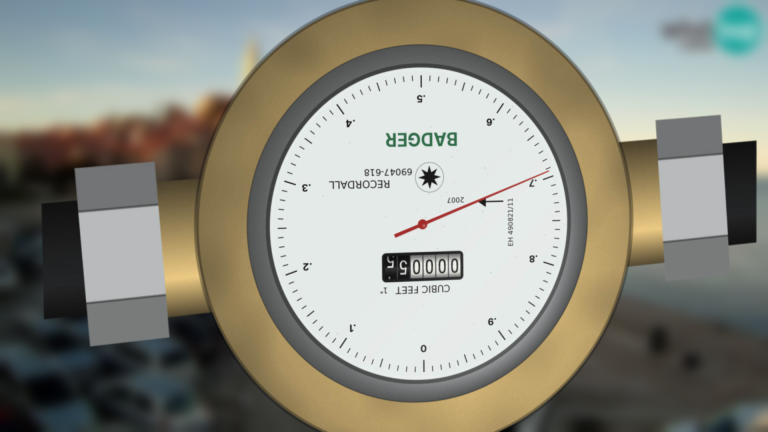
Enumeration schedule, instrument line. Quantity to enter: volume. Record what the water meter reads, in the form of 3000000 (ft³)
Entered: 54.69 (ft³)
